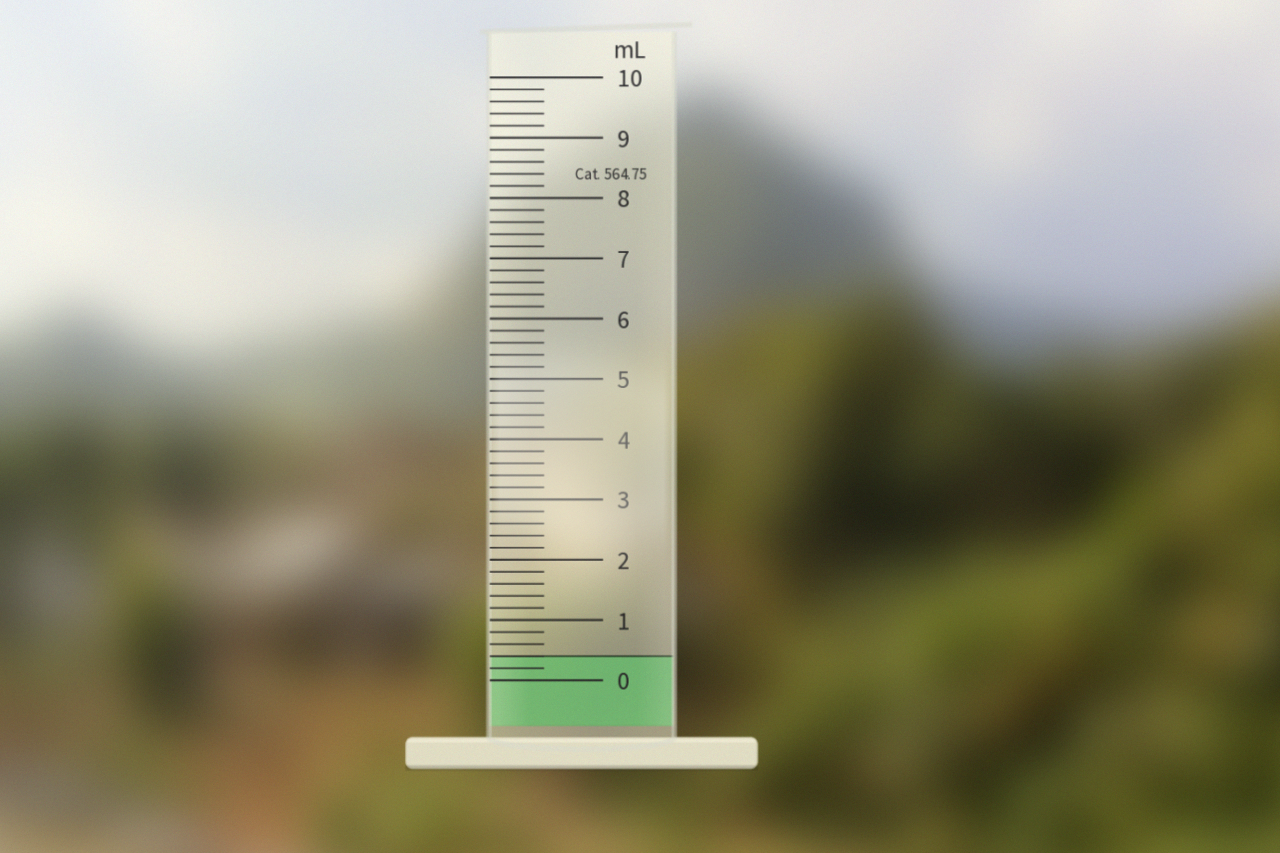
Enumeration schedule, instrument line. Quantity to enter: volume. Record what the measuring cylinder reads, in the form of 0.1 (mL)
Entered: 0.4 (mL)
